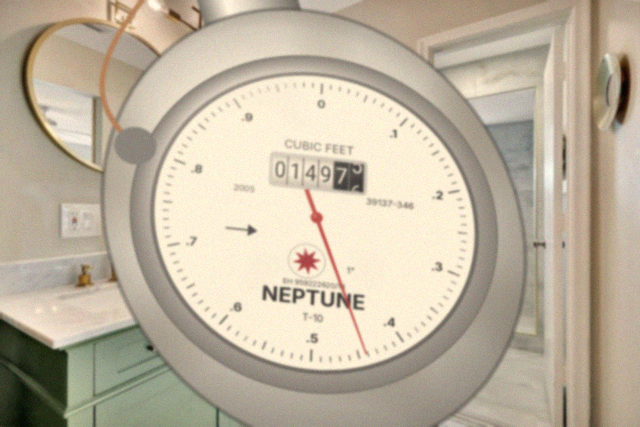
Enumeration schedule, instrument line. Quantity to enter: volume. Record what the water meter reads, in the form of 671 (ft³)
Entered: 14975.44 (ft³)
